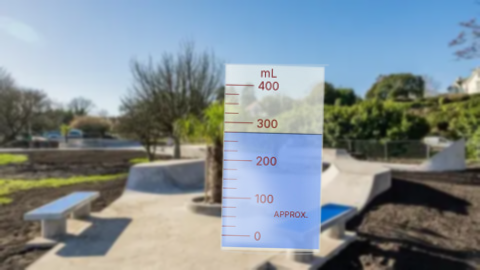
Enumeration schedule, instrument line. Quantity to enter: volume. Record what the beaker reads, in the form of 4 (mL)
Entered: 275 (mL)
